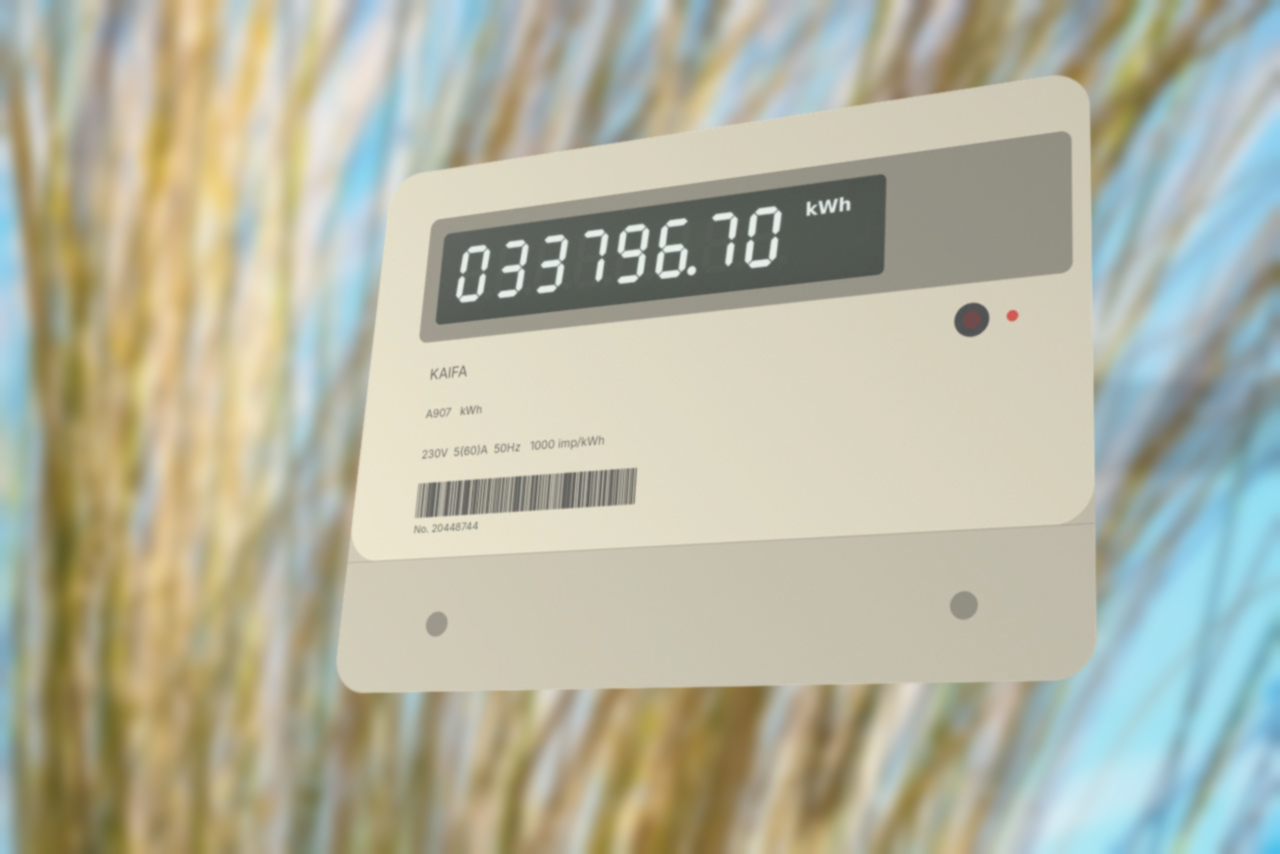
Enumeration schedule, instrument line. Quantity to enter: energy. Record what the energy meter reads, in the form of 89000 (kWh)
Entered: 33796.70 (kWh)
